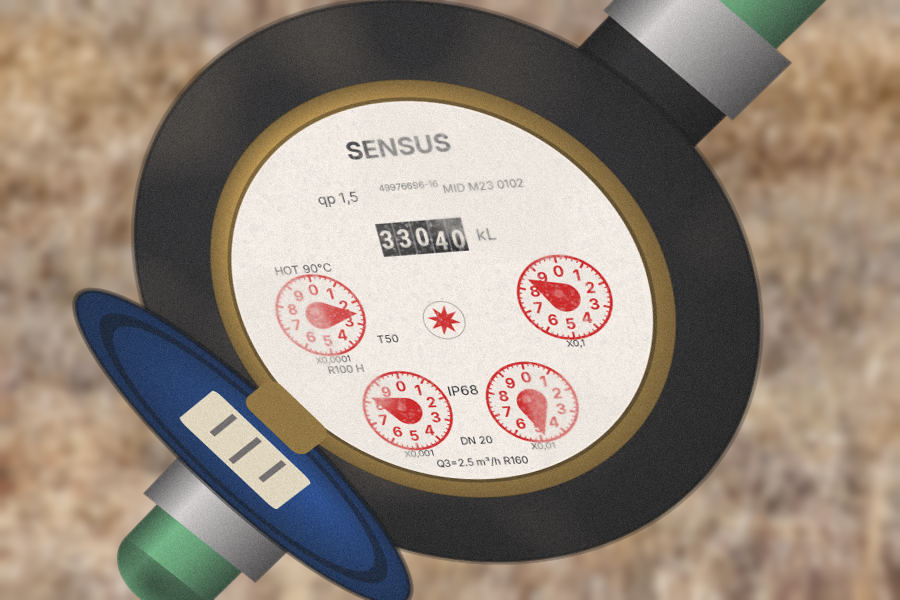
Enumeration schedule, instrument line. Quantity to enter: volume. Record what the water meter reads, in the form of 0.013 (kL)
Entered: 33039.8482 (kL)
